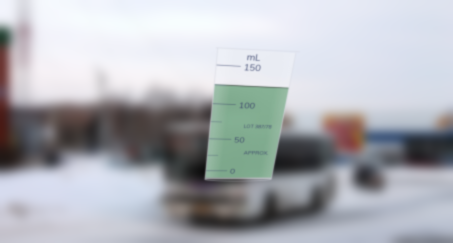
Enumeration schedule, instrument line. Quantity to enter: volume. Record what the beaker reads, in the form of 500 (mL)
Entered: 125 (mL)
